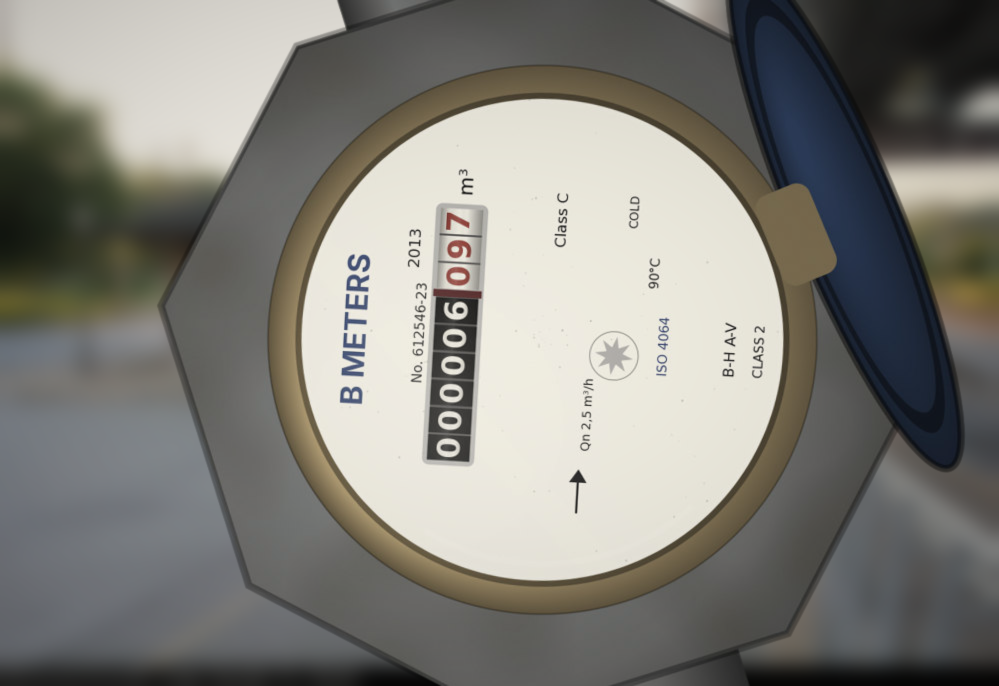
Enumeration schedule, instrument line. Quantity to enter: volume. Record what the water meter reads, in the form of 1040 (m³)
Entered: 6.097 (m³)
